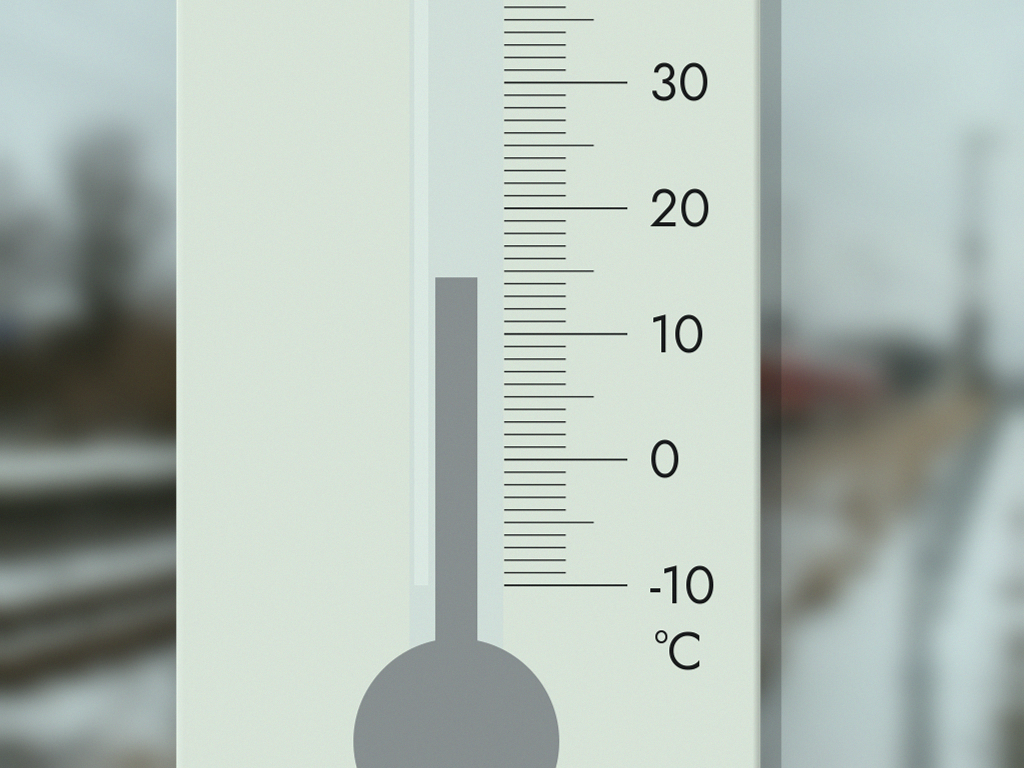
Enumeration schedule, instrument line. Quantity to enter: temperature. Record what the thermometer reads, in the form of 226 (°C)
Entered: 14.5 (°C)
